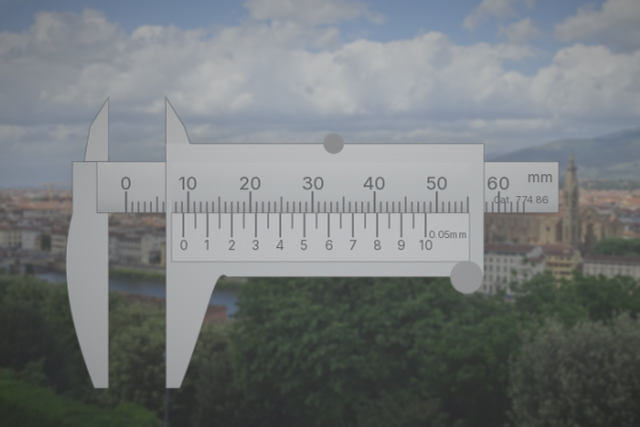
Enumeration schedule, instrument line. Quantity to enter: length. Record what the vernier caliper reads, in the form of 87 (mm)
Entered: 9.2 (mm)
